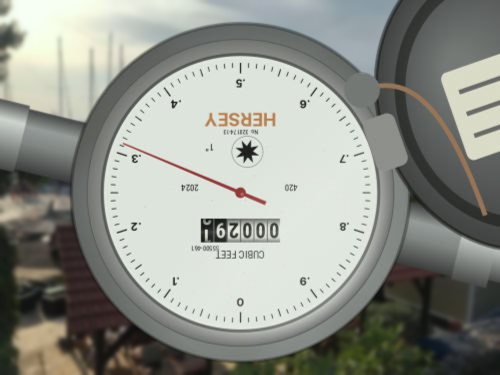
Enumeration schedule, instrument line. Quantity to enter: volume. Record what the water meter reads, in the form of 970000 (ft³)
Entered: 291.31 (ft³)
